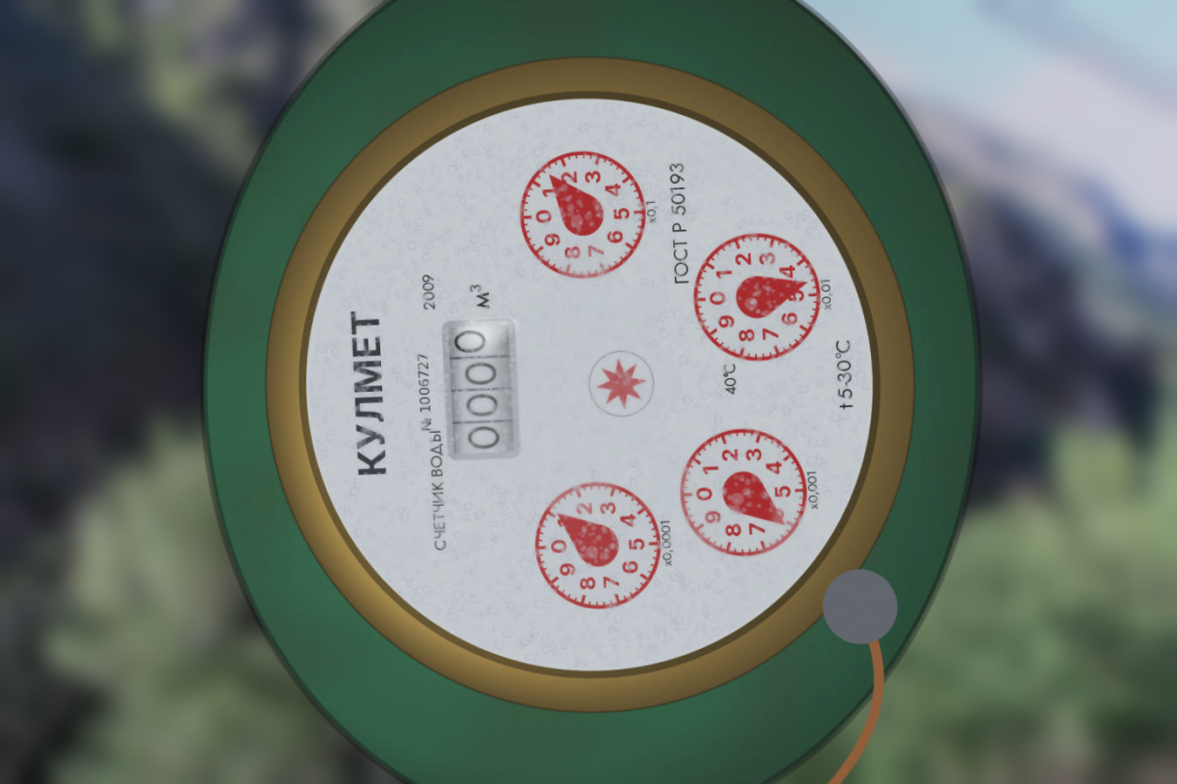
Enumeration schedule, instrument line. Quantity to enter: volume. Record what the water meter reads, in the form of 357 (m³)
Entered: 0.1461 (m³)
